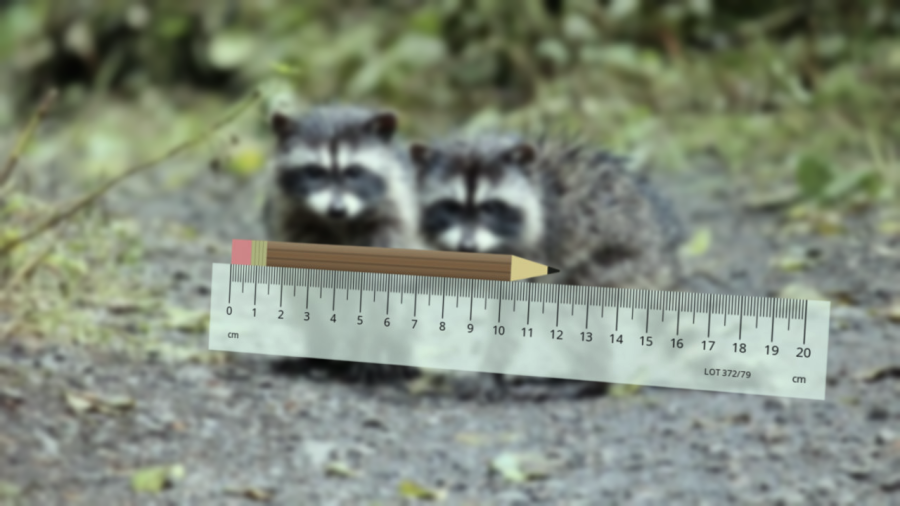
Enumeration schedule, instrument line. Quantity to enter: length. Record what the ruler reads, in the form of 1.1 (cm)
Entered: 12 (cm)
